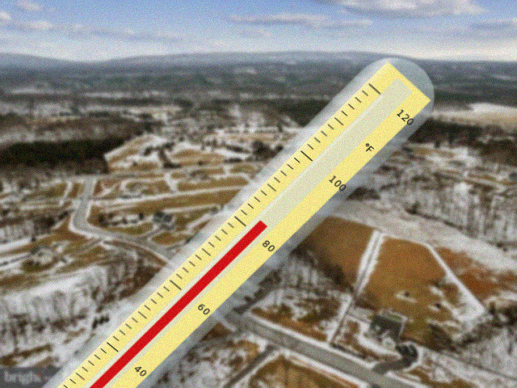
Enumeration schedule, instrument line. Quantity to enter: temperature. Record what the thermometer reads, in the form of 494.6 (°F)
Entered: 83 (°F)
